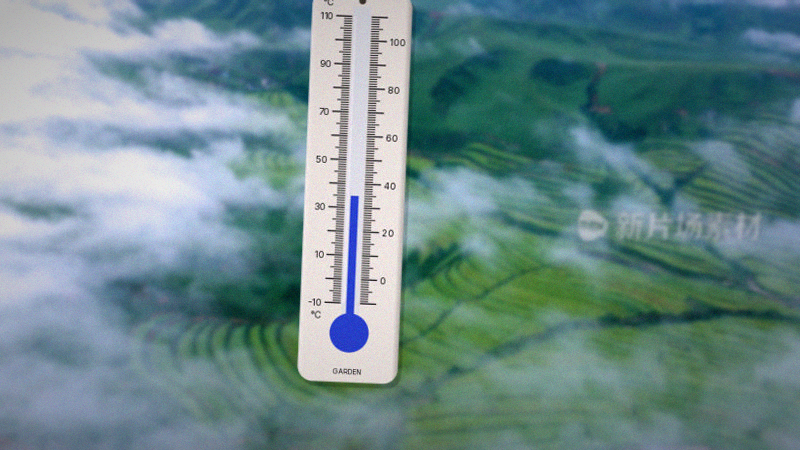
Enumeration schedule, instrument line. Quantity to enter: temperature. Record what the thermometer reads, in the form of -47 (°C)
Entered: 35 (°C)
